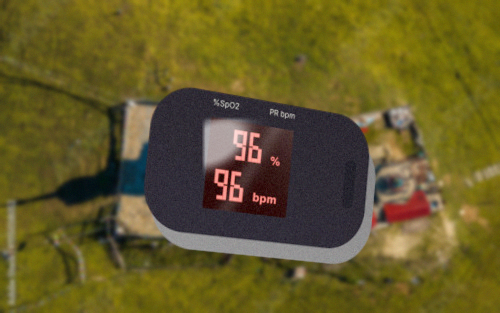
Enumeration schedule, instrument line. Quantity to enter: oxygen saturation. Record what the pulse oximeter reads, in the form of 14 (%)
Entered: 96 (%)
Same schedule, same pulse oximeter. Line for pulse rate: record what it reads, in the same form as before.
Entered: 96 (bpm)
